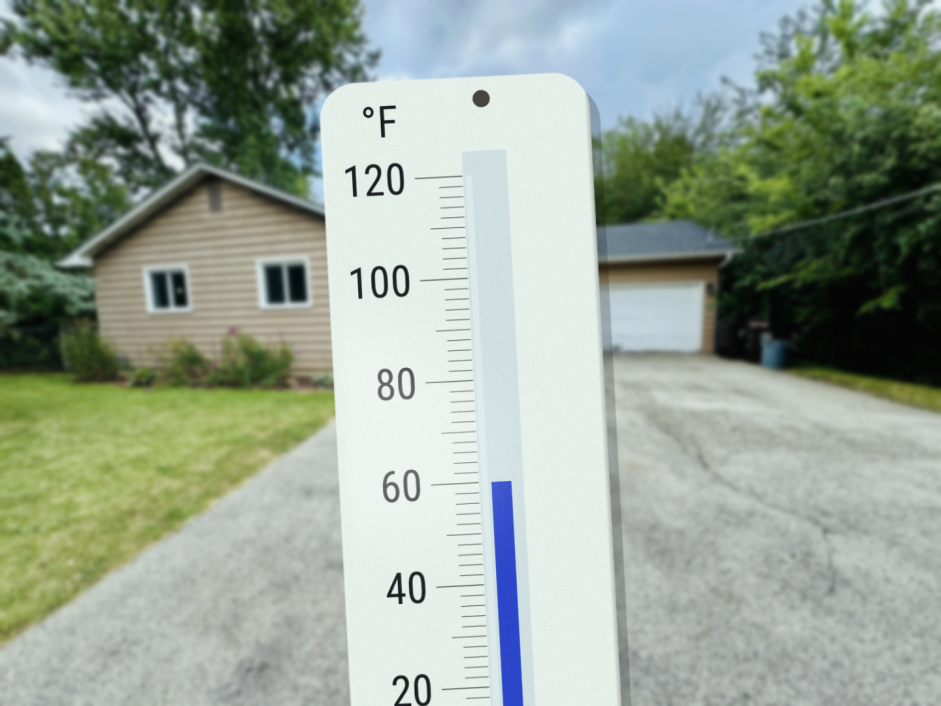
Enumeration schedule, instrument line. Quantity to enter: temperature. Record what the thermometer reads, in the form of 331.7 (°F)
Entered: 60 (°F)
